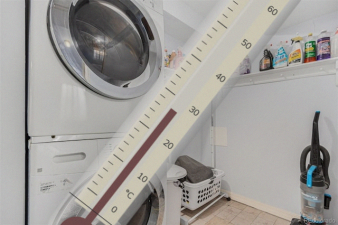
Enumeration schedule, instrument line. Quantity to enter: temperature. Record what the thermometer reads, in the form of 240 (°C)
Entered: 27 (°C)
